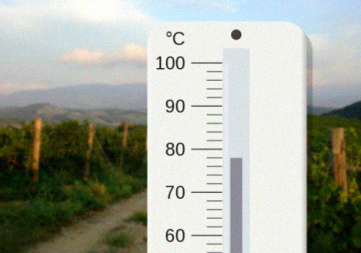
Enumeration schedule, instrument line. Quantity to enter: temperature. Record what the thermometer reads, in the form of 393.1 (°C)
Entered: 78 (°C)
